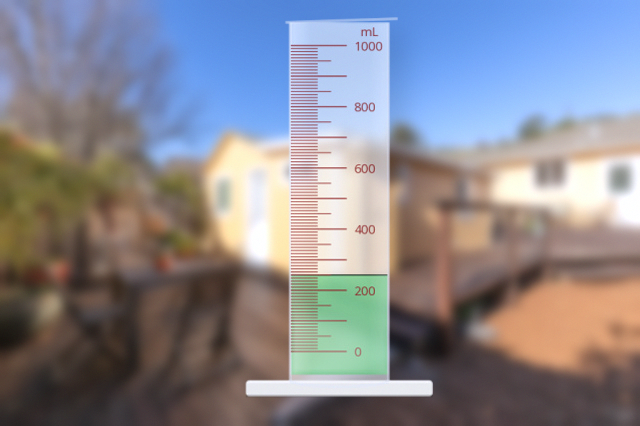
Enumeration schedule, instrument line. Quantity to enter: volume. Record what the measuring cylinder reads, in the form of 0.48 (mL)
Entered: 250 (mL)
